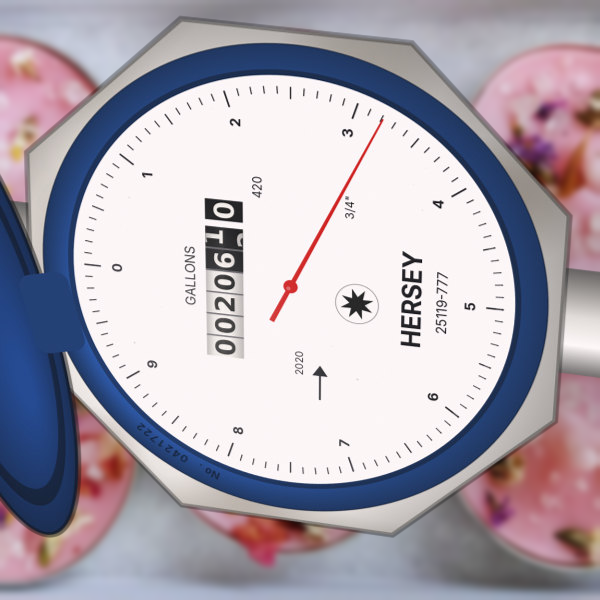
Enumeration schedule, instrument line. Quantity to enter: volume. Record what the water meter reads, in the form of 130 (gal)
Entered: 20613.2 (gal)
